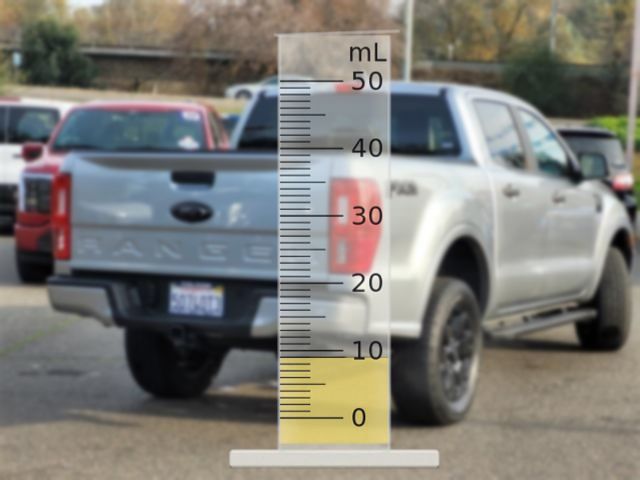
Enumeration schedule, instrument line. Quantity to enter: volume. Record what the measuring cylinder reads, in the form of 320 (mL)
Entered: 9 (mL)
